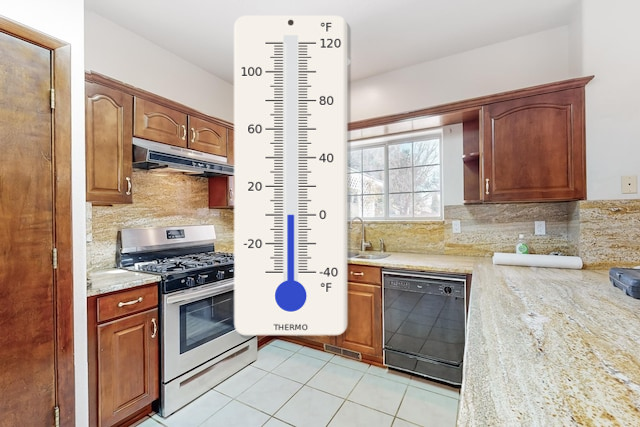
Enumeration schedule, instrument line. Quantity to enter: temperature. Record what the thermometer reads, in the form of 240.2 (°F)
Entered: 0 (°F)
